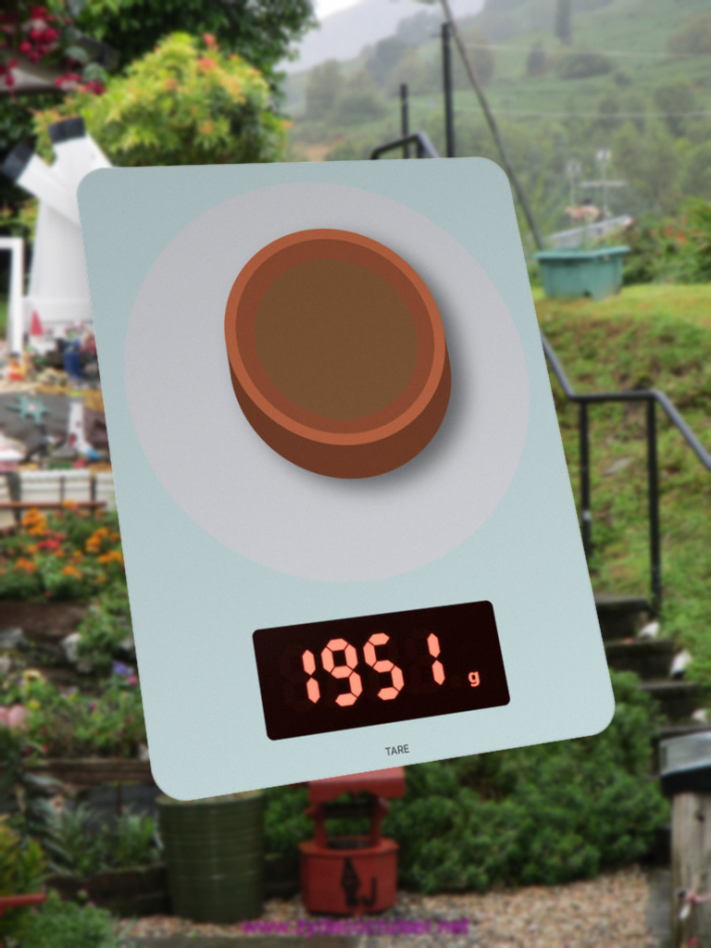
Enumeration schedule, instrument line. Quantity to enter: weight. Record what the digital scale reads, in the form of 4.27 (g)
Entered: 1951 (g)
